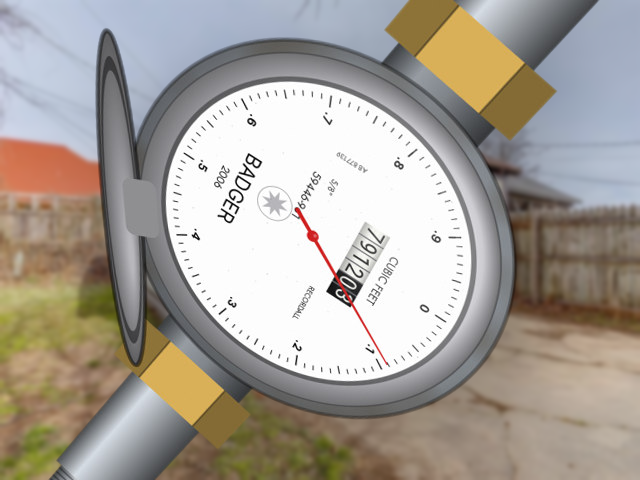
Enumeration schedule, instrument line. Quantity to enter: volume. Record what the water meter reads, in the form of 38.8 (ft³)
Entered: 791203.09 (ft³)
